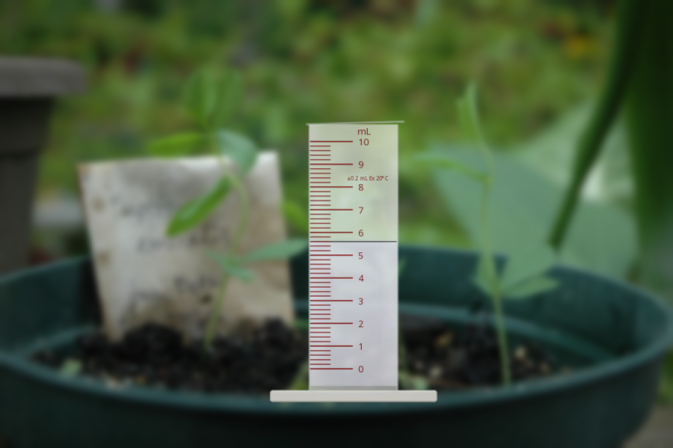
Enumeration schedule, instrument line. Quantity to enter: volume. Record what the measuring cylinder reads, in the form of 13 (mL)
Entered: 5.6 (mL)
